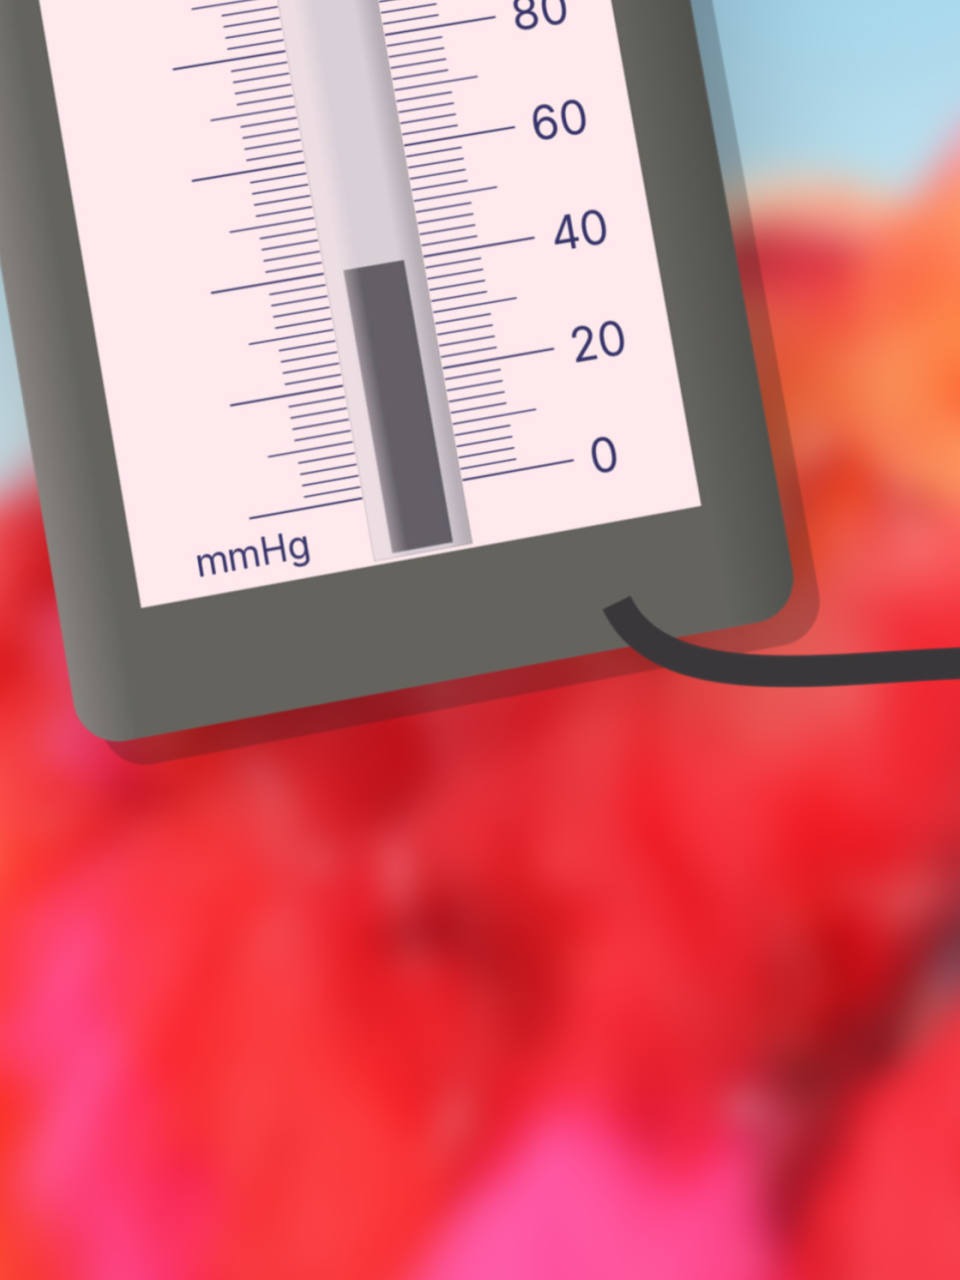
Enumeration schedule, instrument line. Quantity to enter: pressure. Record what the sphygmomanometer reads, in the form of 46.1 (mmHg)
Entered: 40 (mmHg)
